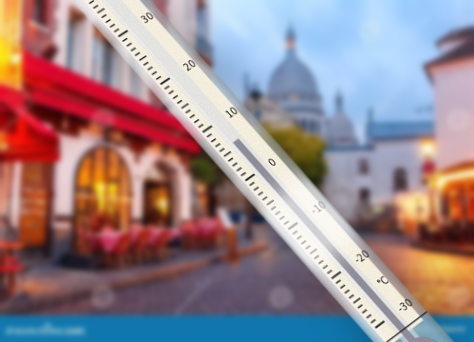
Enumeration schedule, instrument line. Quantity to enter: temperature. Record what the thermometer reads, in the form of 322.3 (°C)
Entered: 6 (°C)
